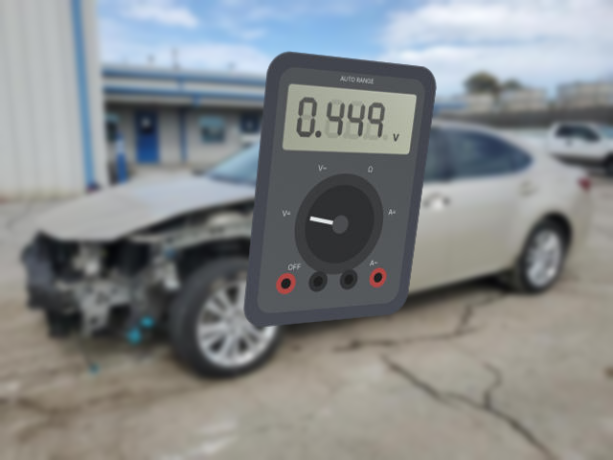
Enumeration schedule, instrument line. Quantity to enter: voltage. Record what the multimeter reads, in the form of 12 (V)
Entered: 0.449 (V)
